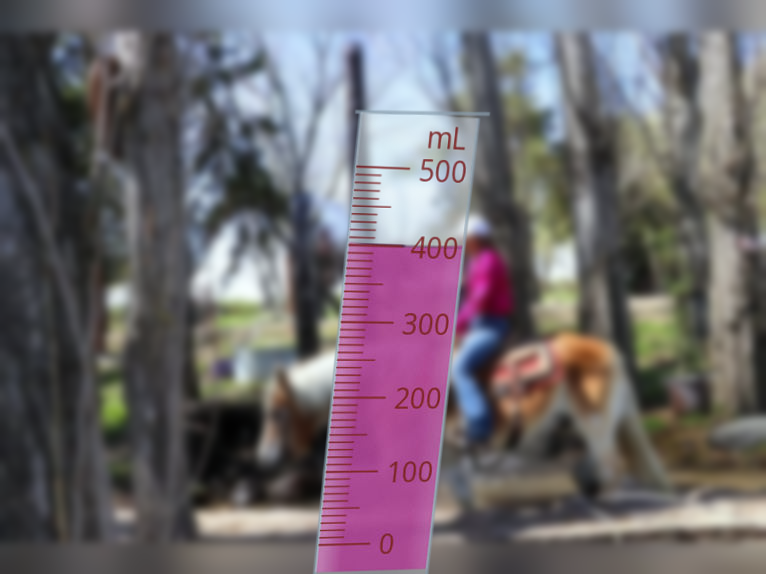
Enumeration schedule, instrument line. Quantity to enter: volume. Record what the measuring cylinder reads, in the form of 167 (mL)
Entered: 400 (mL)
